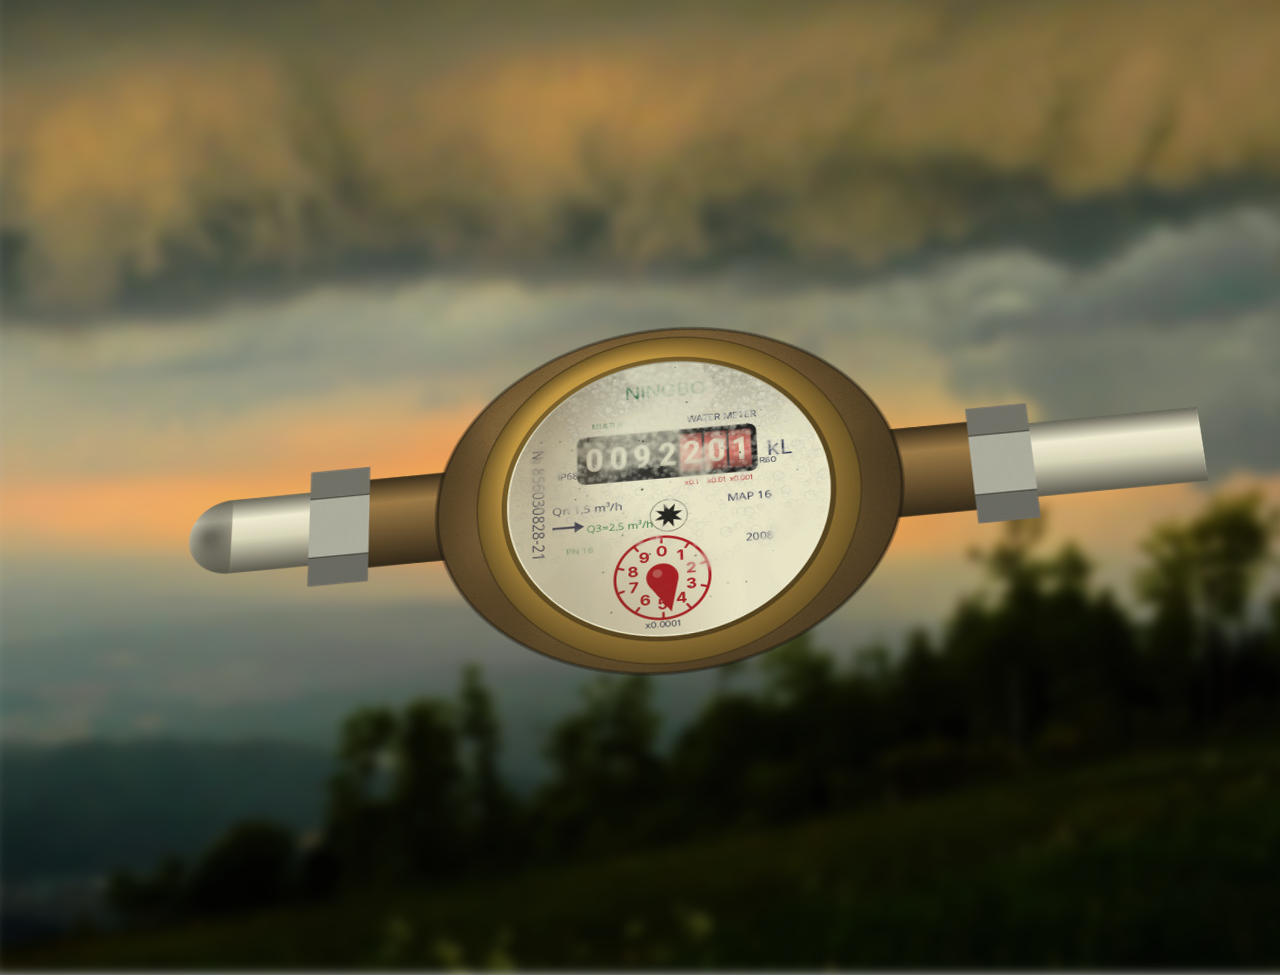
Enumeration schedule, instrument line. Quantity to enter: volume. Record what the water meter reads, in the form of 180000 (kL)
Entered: 92.2014 (kL)
